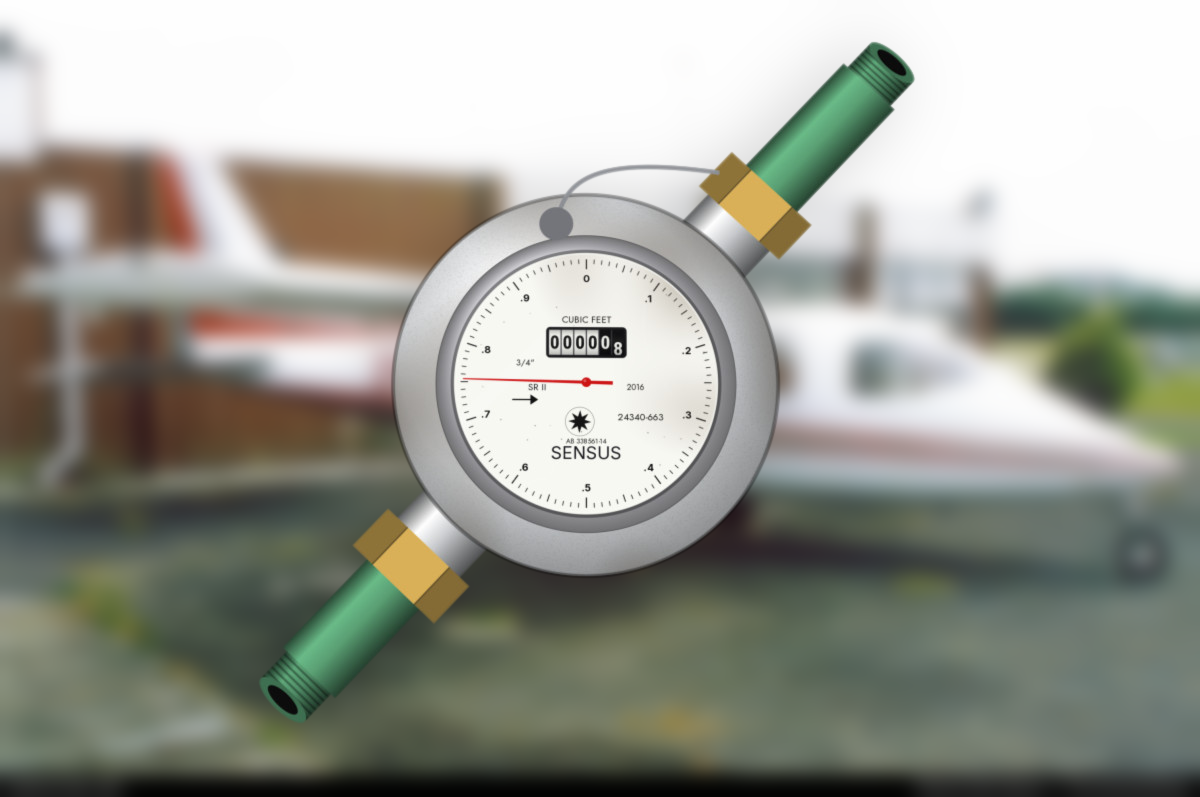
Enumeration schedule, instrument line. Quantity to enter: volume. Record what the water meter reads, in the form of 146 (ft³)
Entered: 7.75 (ft³)
